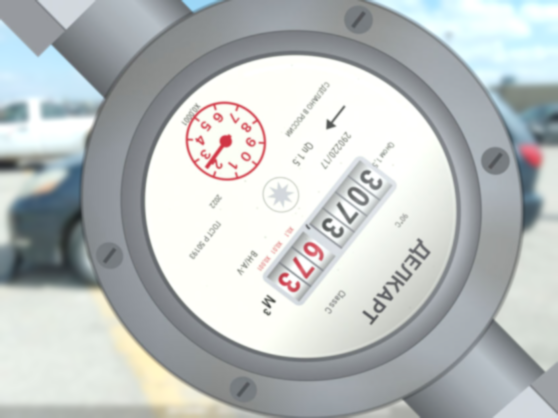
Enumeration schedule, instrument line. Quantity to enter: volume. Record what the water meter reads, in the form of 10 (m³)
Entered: 3073.6732 (m³)
